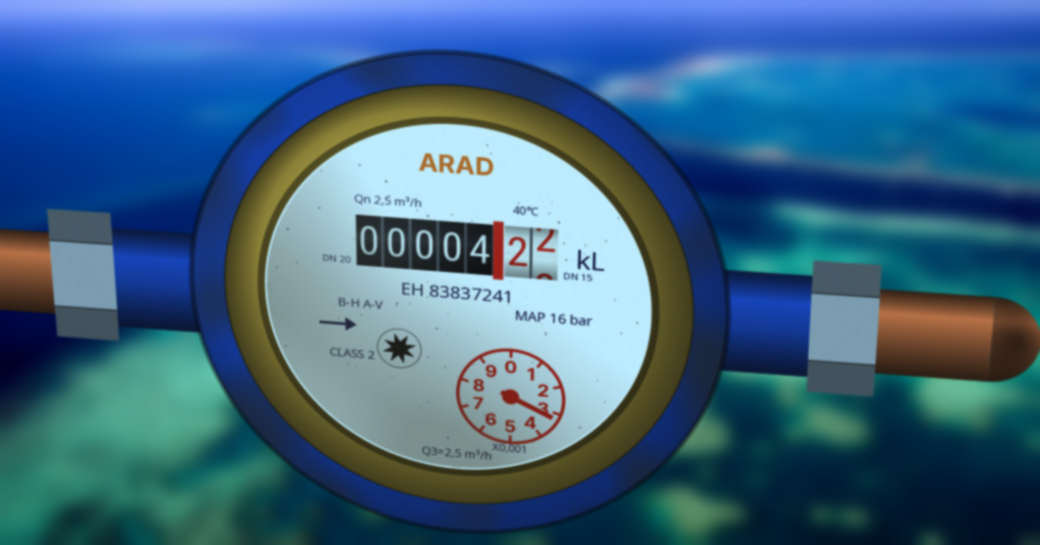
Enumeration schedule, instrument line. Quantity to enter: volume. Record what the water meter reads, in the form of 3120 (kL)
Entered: 4.223 (kL)
